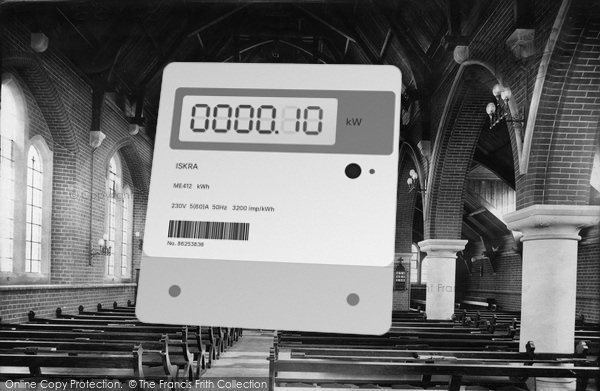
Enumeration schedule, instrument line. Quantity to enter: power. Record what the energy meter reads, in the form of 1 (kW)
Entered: 0.10 (kW)
